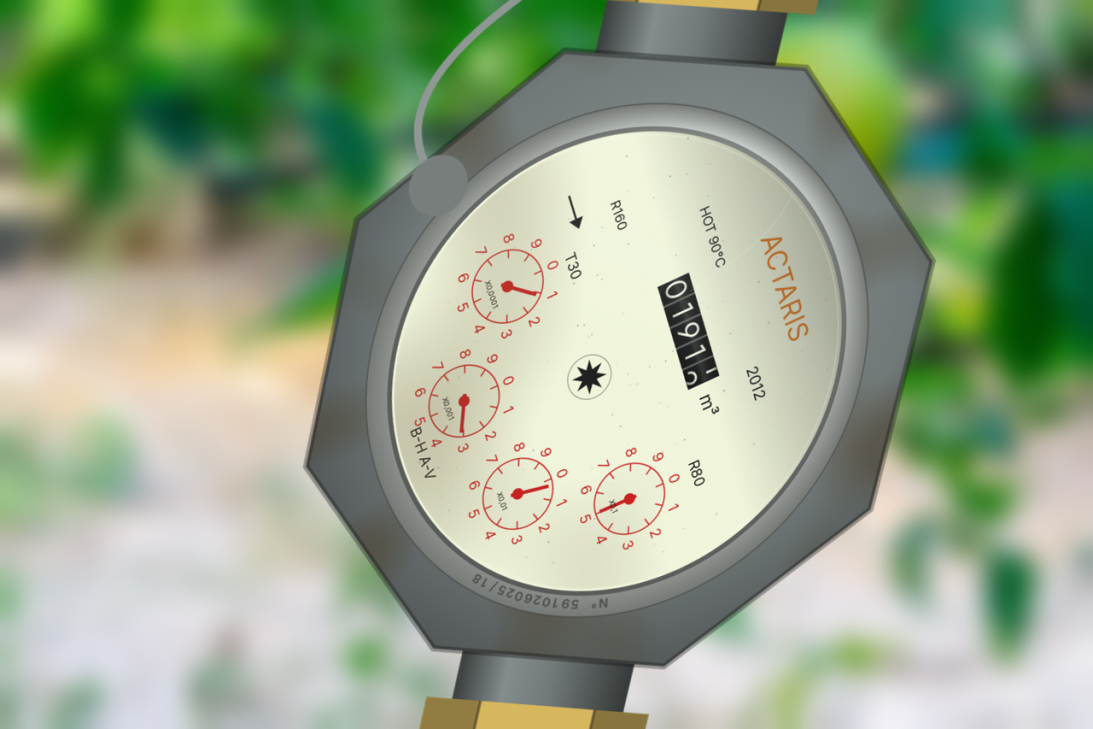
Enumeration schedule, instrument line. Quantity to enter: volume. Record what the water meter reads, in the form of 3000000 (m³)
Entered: 1911.5031 (m³)
